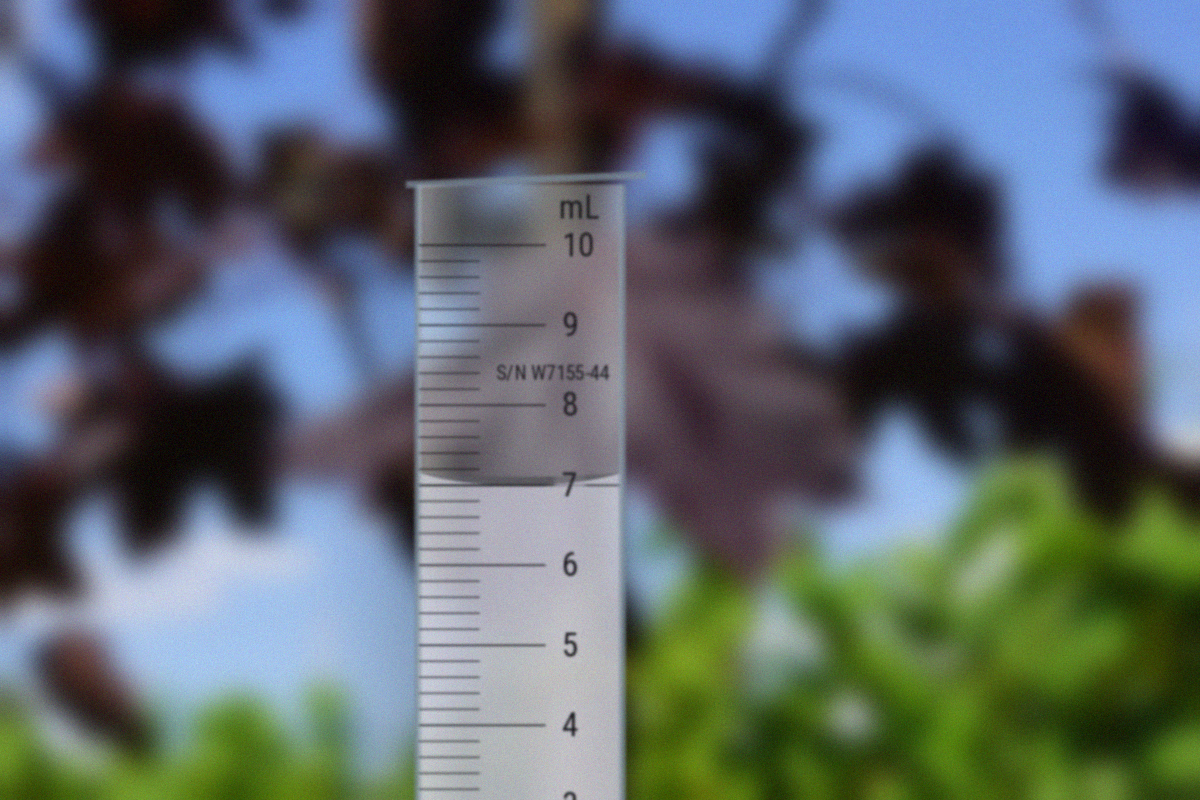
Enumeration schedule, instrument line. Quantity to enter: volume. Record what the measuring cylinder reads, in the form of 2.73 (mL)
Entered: 7 (mL)
